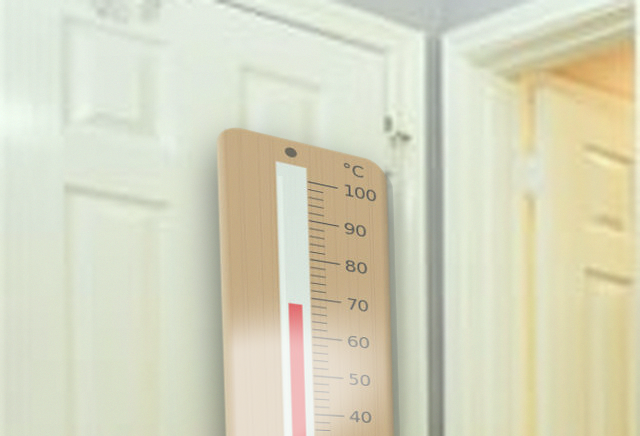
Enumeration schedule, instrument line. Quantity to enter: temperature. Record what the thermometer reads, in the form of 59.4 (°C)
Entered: 68 (°C)
